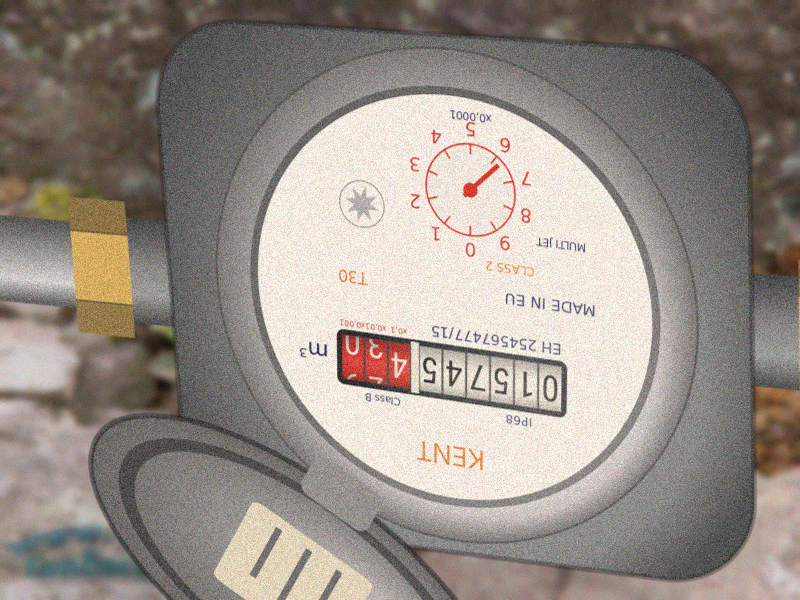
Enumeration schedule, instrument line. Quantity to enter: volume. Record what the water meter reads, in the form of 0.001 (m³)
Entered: 15745.4296 (m³)
